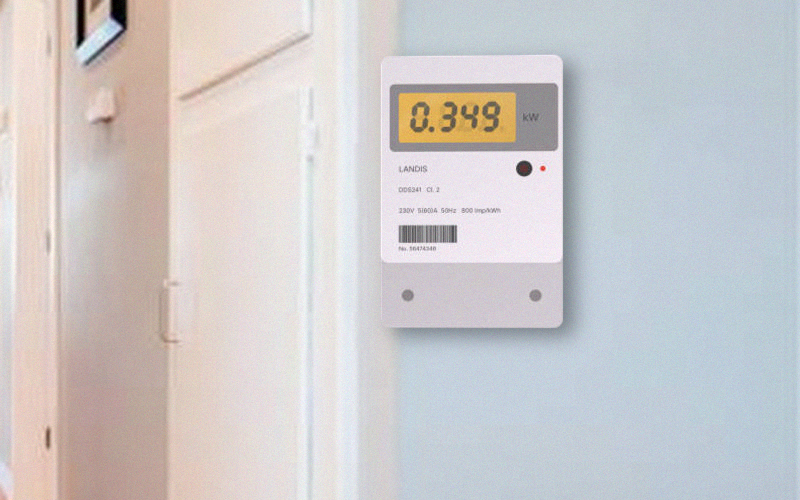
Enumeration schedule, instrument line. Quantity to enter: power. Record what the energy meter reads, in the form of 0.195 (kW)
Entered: 0.349 (kW)
